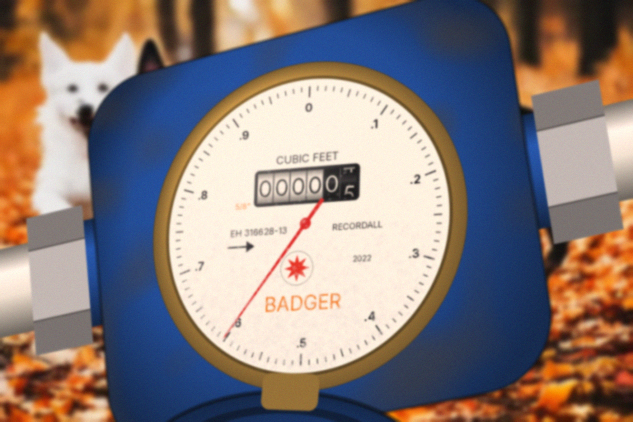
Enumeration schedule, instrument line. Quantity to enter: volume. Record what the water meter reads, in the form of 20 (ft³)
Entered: 4.60 (ft³)
